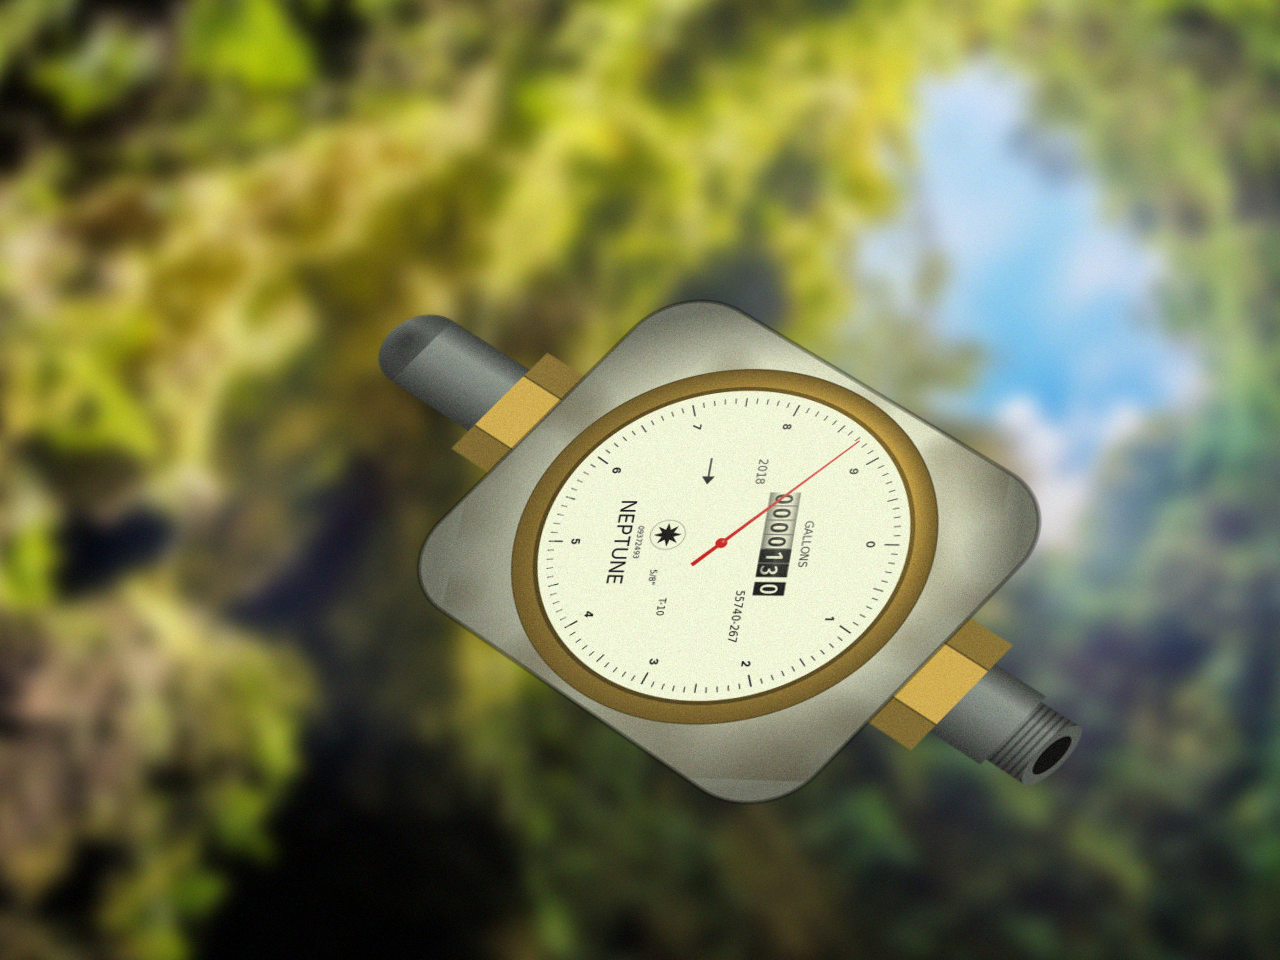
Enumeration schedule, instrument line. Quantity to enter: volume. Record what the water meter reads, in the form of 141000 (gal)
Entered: 128.7 (gal)
